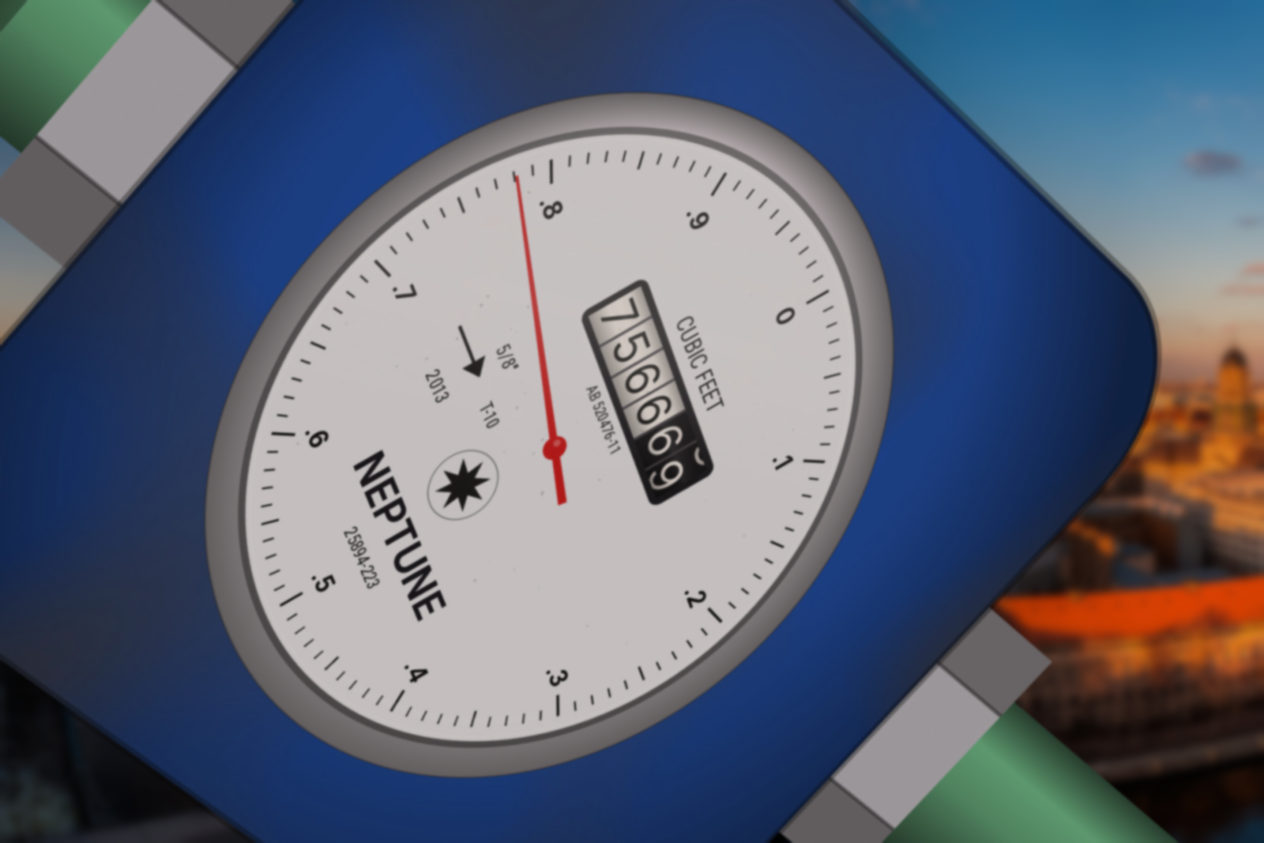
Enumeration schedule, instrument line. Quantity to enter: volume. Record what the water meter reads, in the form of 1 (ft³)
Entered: 756668.78 (ft³)
